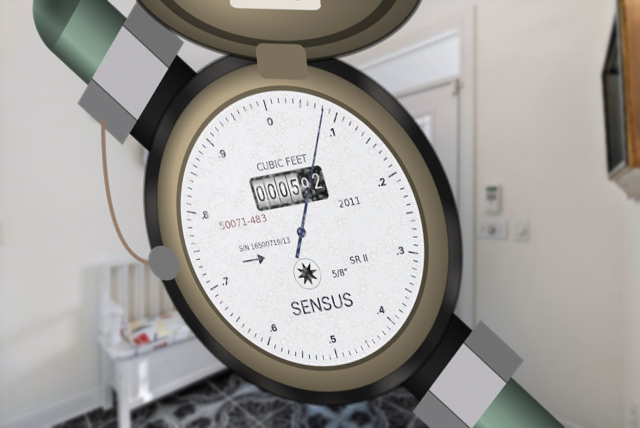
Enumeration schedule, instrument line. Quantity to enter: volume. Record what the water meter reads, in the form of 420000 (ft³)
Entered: 592.08 (ft³)
